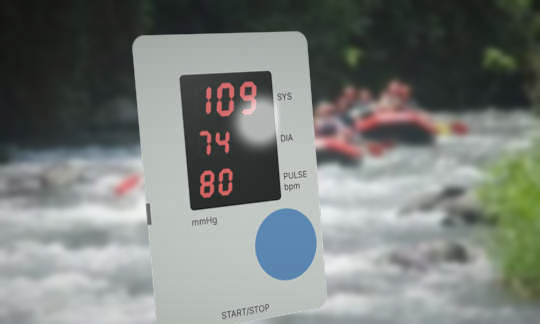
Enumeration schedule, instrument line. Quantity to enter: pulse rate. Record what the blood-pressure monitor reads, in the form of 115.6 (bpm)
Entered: 80 (bpm)
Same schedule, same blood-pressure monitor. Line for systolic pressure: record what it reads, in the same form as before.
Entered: 109 (mmHg)
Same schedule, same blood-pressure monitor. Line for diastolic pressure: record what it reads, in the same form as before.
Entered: 74 (mmHg)
